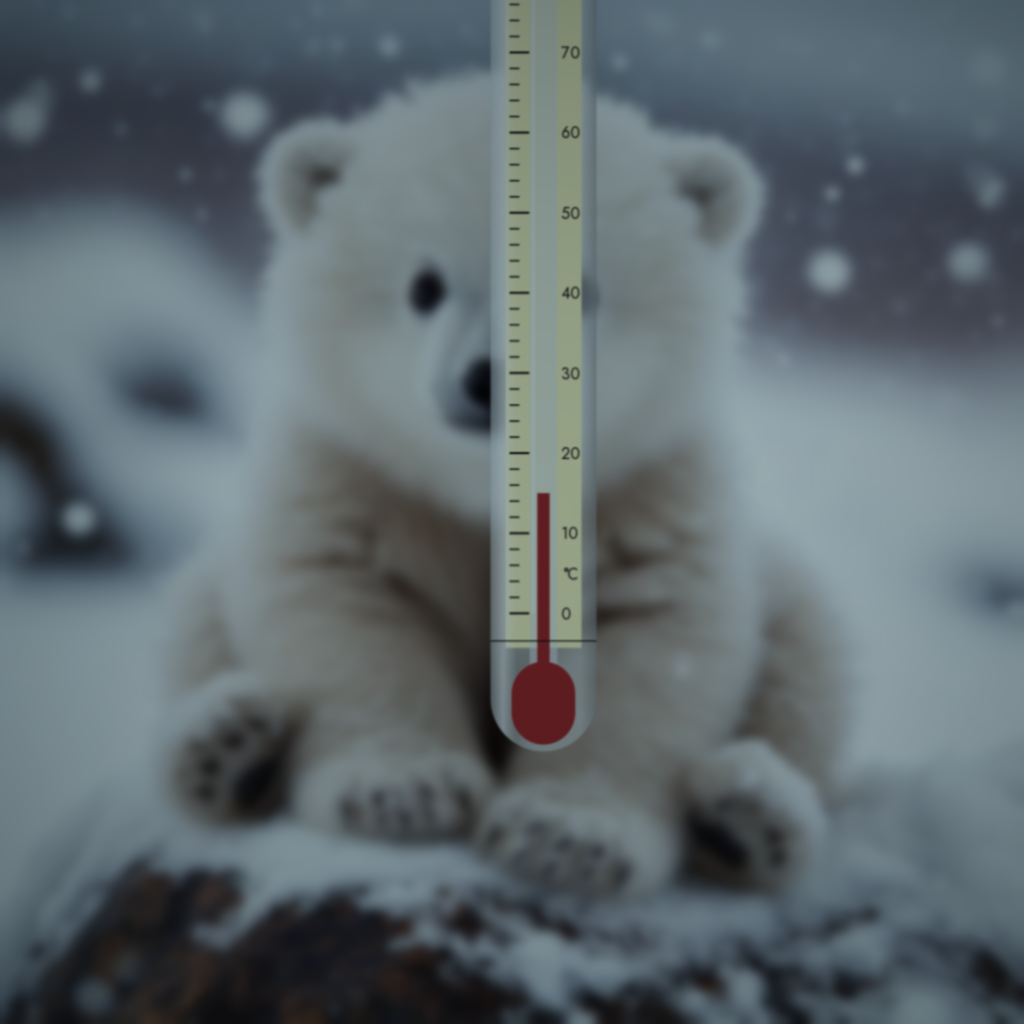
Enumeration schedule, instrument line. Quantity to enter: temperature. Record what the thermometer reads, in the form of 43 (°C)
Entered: 15 (°C)
